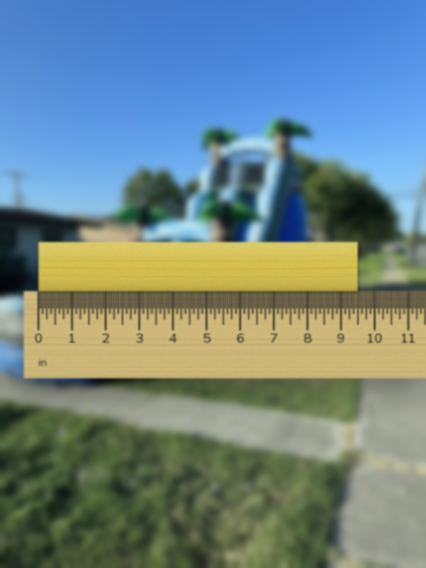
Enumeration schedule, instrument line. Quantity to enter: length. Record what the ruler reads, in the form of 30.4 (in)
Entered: 9.5 (in)
